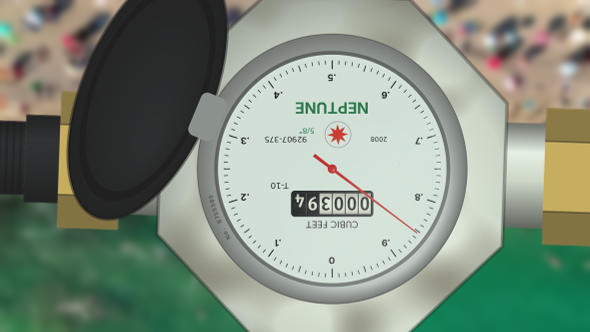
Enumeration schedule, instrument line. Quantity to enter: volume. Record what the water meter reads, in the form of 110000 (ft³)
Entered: 393.85 (ft³)
